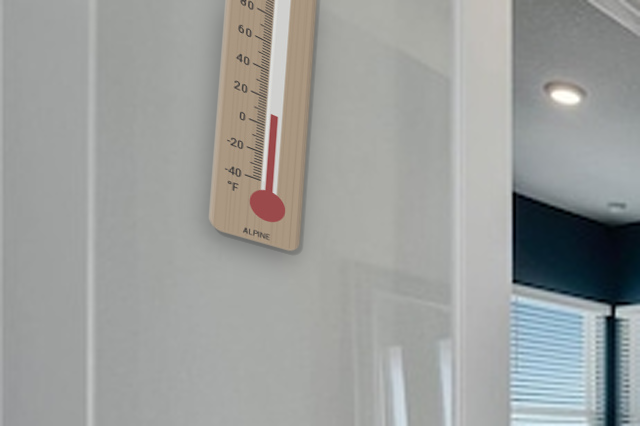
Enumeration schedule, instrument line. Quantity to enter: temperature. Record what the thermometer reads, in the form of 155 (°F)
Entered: 10 (°F)
